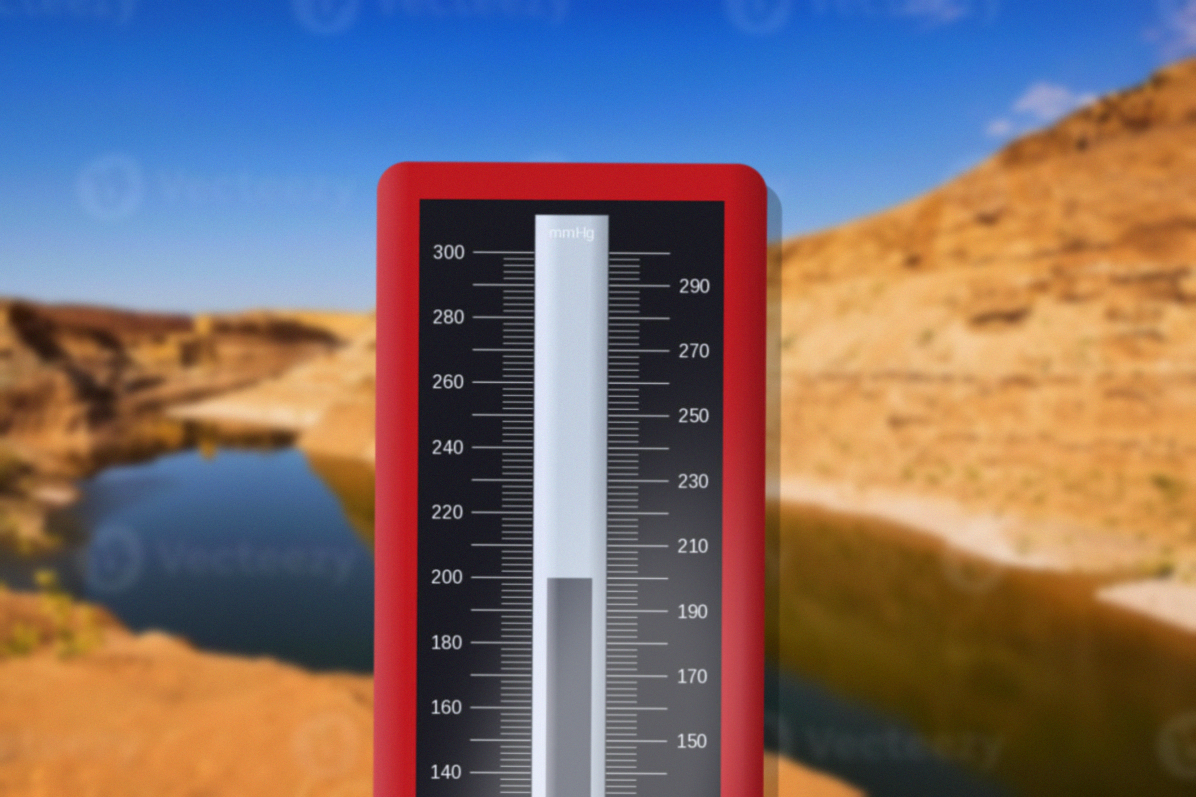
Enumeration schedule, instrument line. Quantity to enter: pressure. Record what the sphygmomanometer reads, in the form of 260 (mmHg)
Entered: 200 (mmHg)
